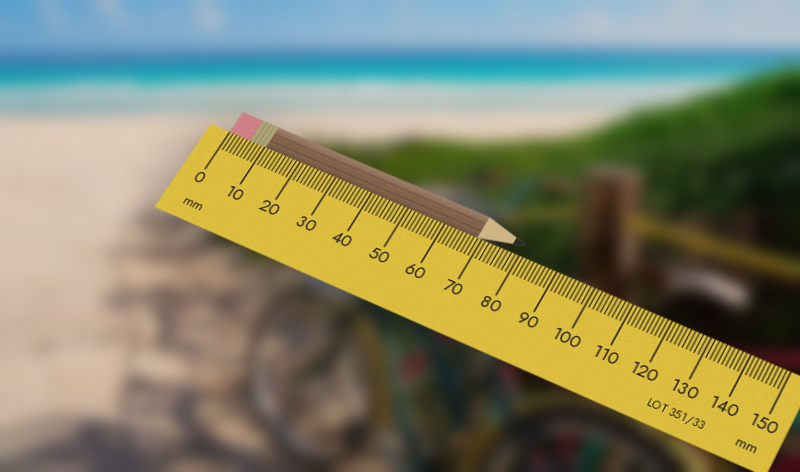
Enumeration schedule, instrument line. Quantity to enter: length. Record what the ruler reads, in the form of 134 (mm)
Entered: 80 (mm)
